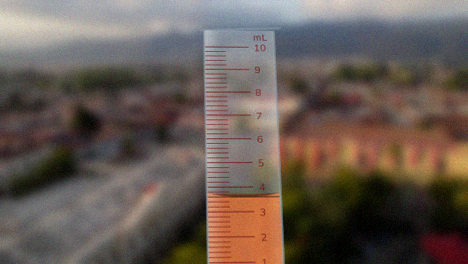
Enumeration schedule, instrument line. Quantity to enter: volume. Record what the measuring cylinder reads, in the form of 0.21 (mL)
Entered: 3.6 (mL)
